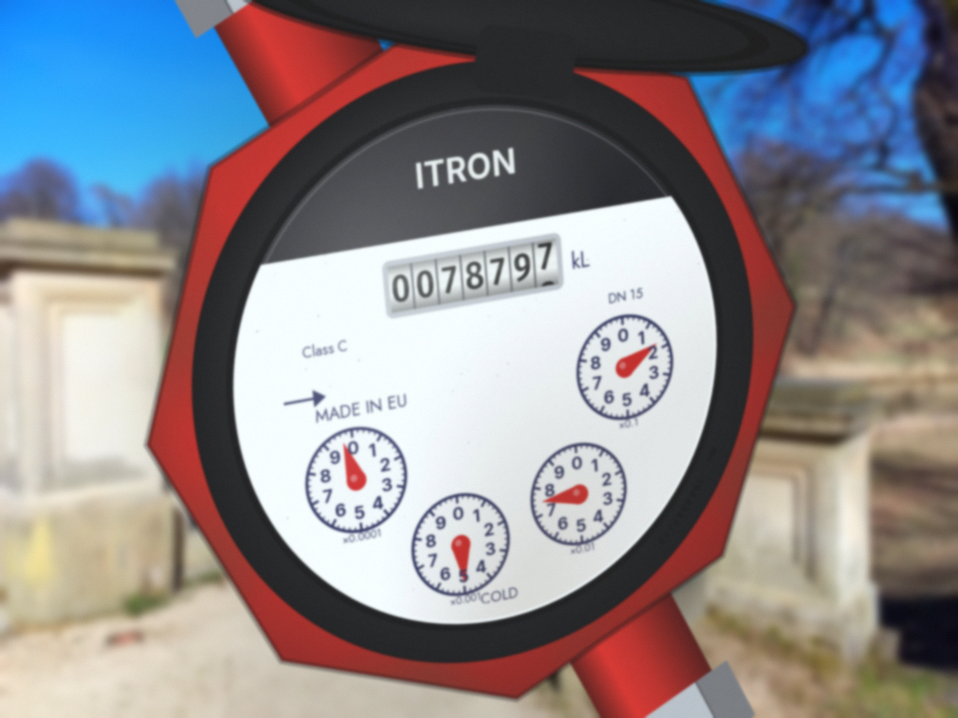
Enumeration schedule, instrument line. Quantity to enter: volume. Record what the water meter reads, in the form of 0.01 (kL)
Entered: 78797.1749 (kL)
